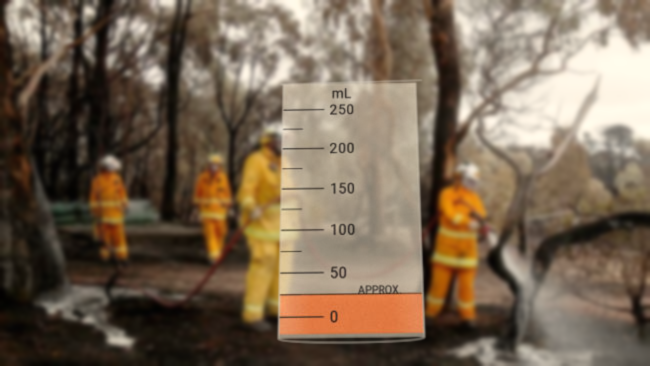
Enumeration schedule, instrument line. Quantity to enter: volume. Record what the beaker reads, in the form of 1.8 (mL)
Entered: 25 (mL)
